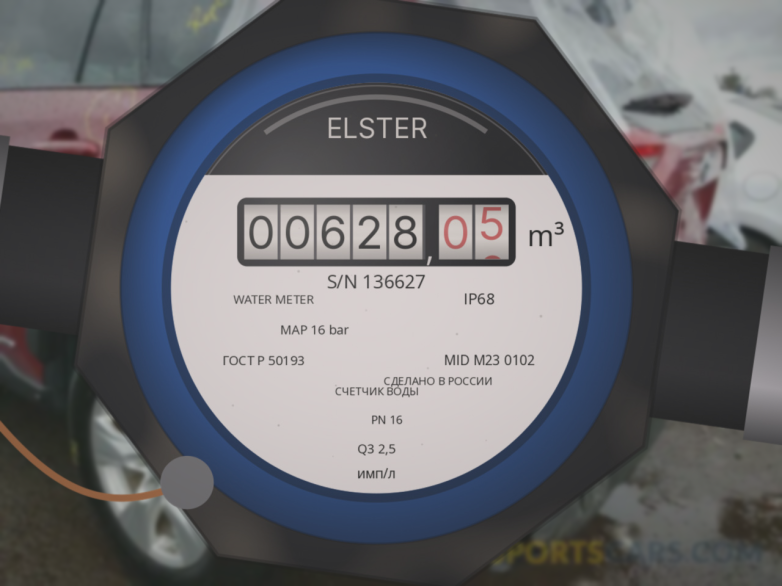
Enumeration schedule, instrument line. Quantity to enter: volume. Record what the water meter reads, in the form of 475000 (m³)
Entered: 628.05 (m³)
